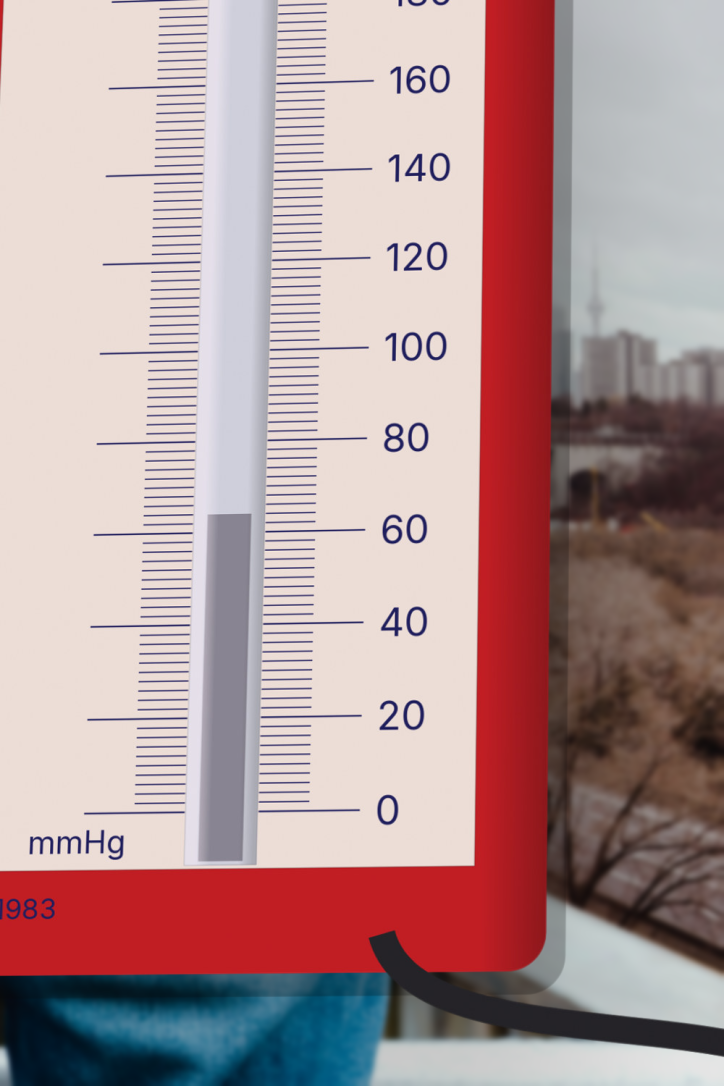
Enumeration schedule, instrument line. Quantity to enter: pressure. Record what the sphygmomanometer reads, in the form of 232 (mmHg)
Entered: 64 (mmHg)
